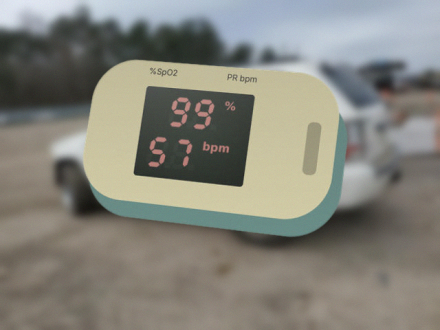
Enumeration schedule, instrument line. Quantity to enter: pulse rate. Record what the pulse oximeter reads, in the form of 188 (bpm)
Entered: 57 (bpm)
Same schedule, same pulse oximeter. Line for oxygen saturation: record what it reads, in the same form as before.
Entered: 99 (%)
